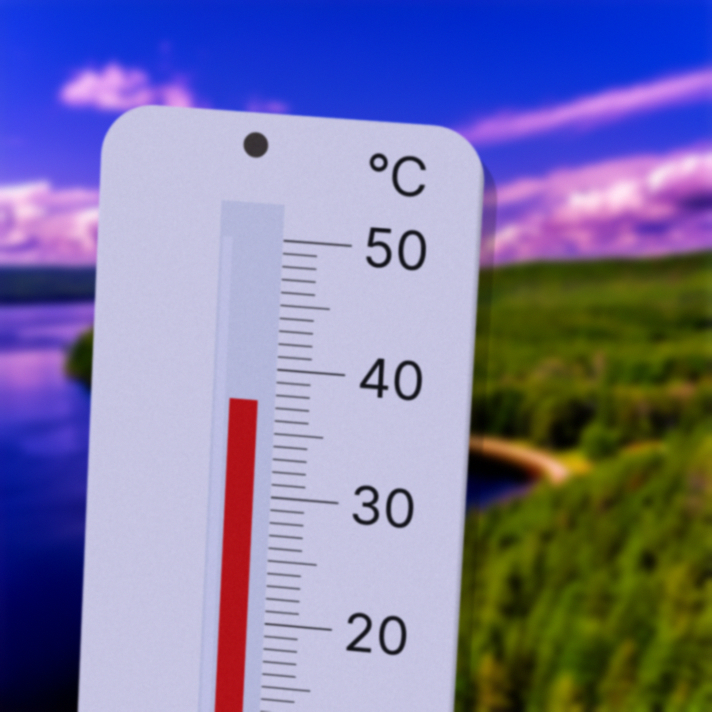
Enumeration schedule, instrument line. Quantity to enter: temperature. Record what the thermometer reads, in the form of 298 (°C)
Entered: 37.5 (°C)
